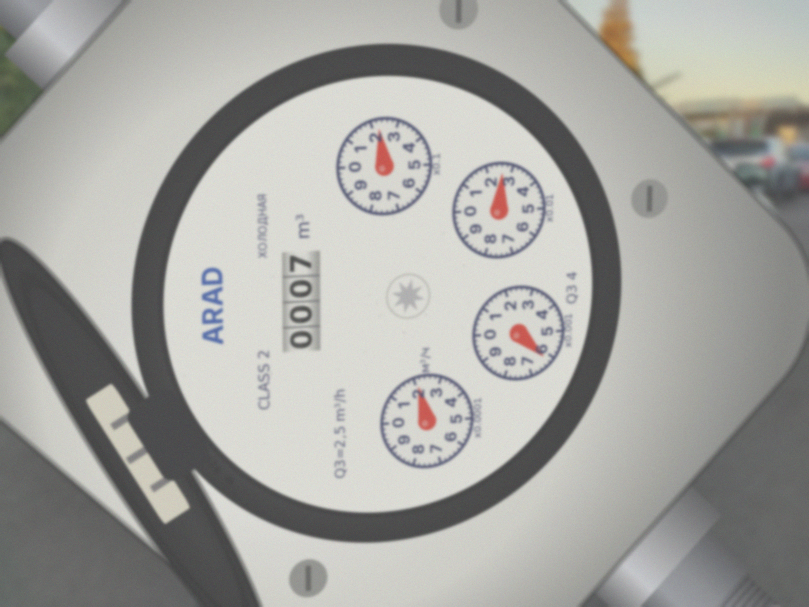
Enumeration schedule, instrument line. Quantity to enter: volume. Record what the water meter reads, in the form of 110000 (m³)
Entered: 7.2262 (m³)
